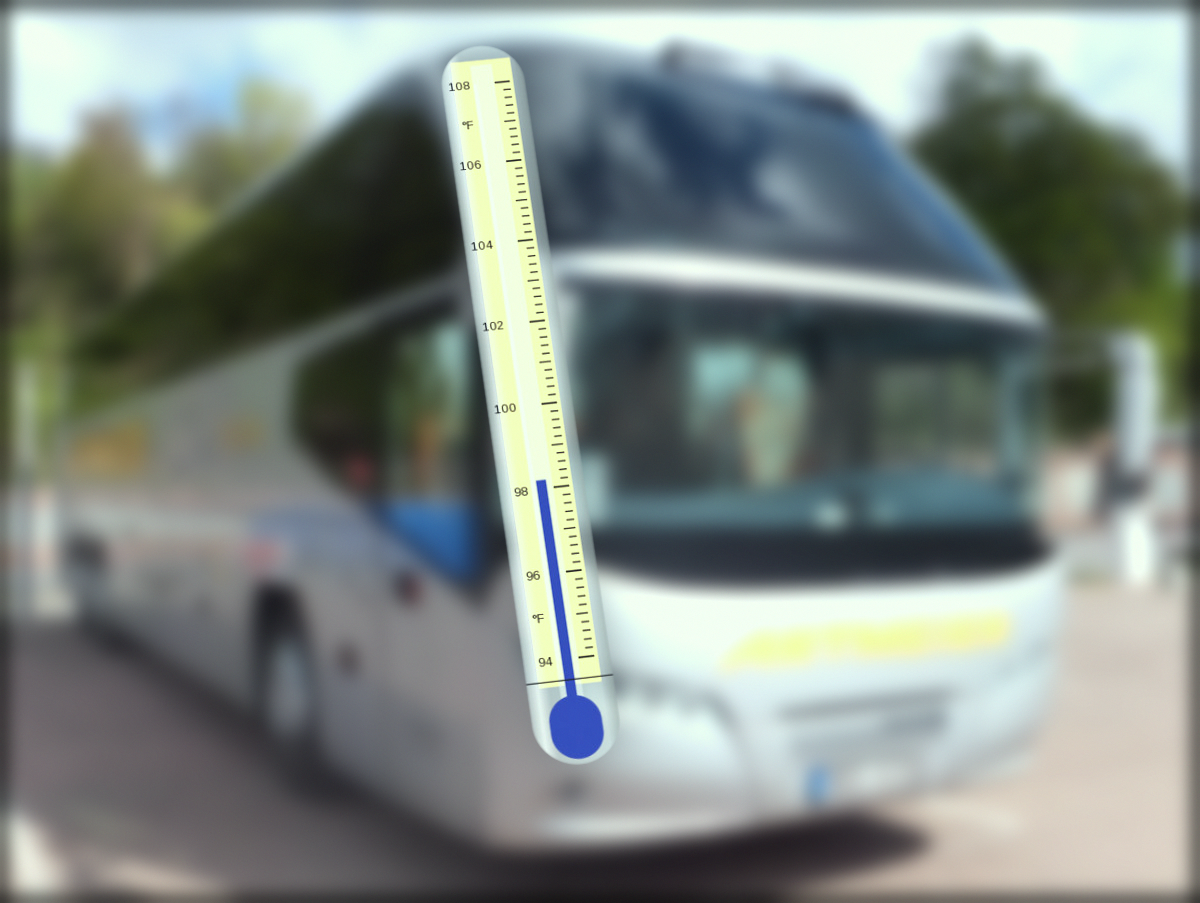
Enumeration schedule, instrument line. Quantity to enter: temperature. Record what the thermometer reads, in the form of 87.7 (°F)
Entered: 98.2 (°F)
